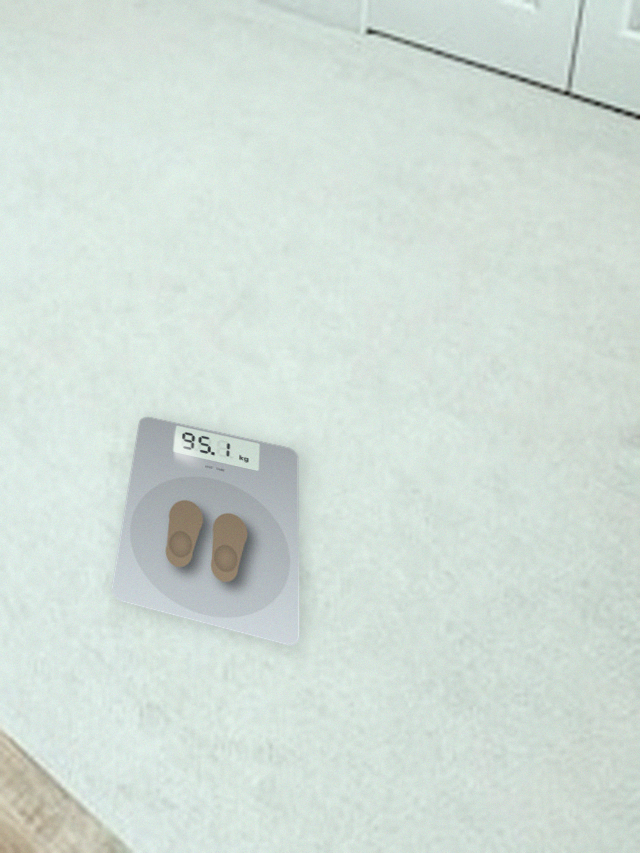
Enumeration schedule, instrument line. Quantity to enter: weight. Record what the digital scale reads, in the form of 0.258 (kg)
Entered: 95.1 (kg)
